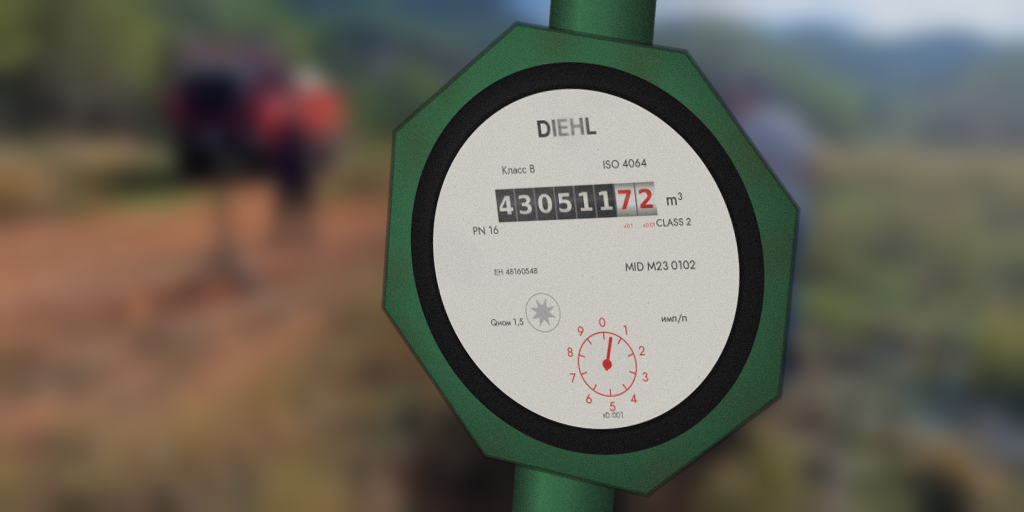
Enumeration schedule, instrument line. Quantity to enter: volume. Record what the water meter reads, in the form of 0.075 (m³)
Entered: 430511.720 (m³)
